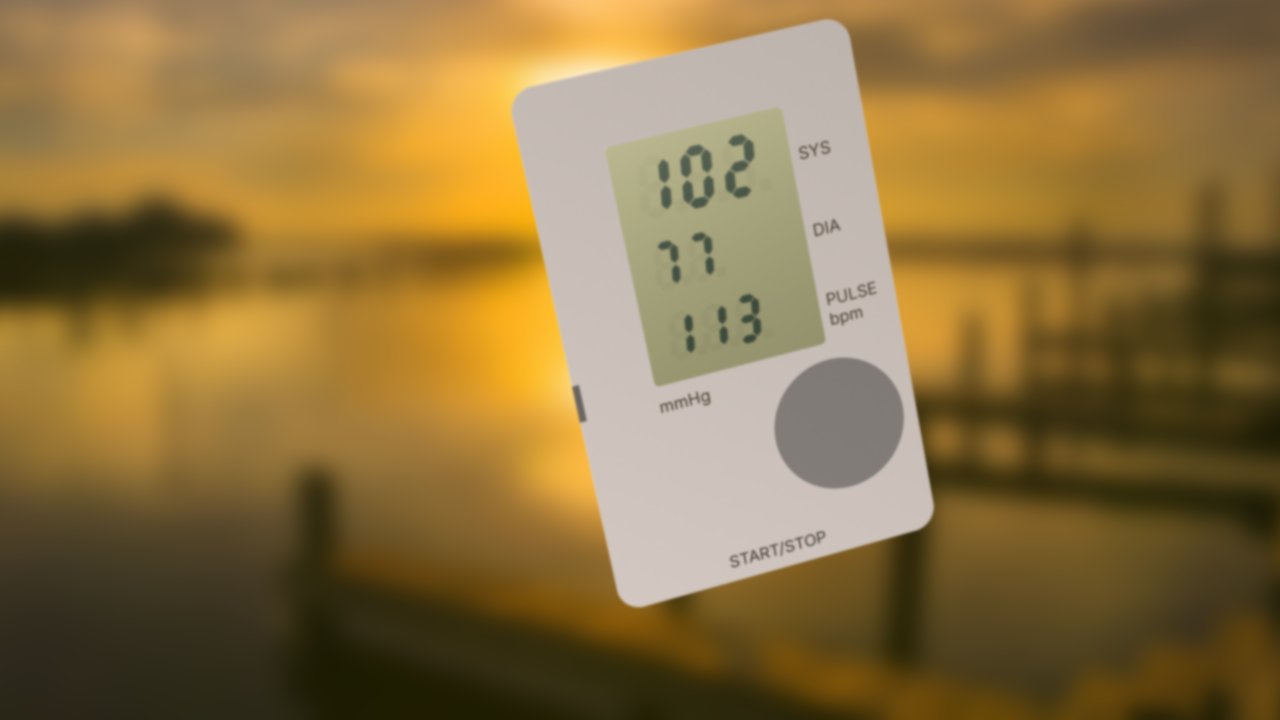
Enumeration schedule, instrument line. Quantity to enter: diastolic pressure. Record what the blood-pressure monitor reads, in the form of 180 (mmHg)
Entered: 77 (mmHg)
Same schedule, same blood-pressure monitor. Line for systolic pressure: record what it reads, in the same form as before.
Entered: 102 (mmHg)
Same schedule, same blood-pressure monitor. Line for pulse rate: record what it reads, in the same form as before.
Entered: 113 (bpm)
